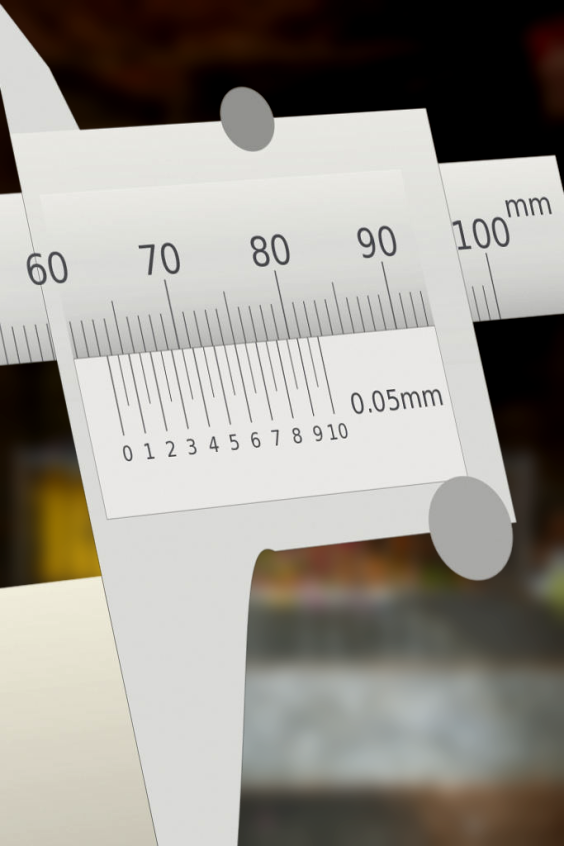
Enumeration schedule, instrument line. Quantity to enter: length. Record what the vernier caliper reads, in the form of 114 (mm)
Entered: 63.6 (mm)
